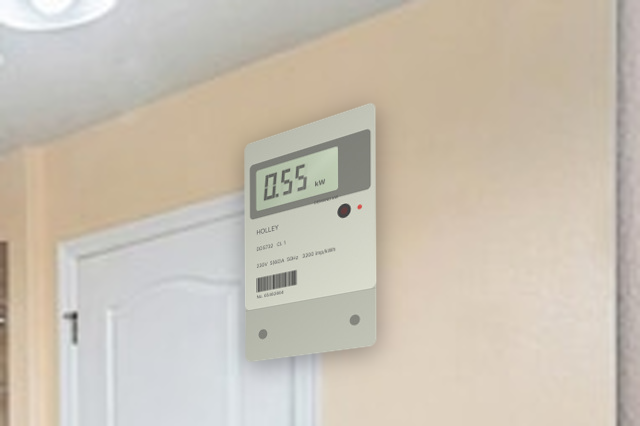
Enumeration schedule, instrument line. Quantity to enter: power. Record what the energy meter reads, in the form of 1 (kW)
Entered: 0.55 (kW)
